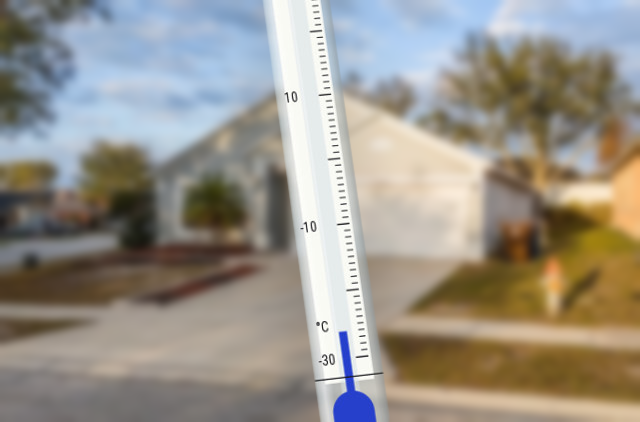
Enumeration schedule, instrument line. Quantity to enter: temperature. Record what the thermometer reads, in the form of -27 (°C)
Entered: -26 (°C)
